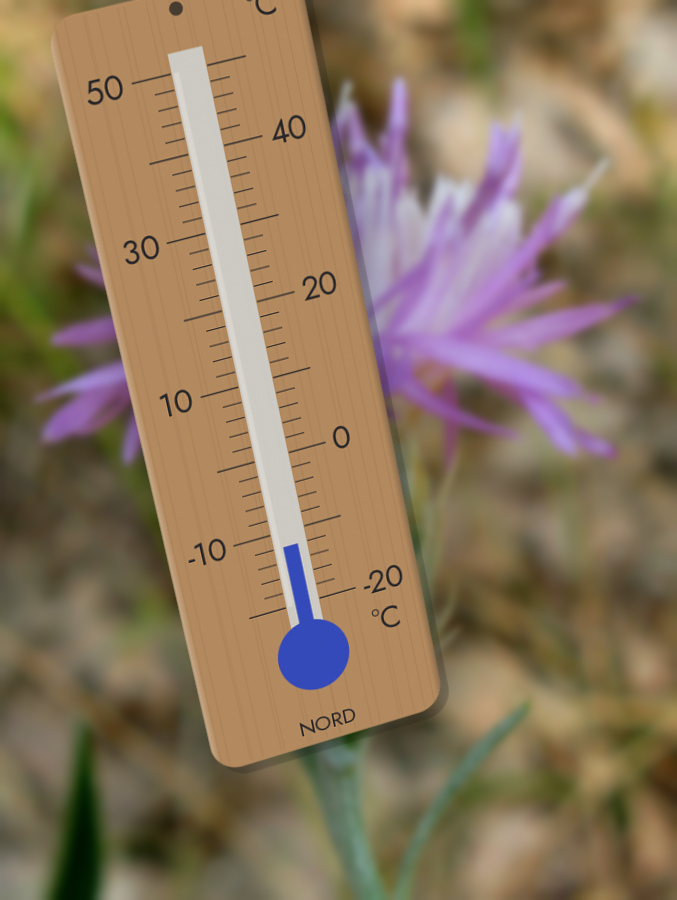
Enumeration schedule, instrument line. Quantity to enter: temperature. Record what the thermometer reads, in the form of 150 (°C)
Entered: -12 (°C)
